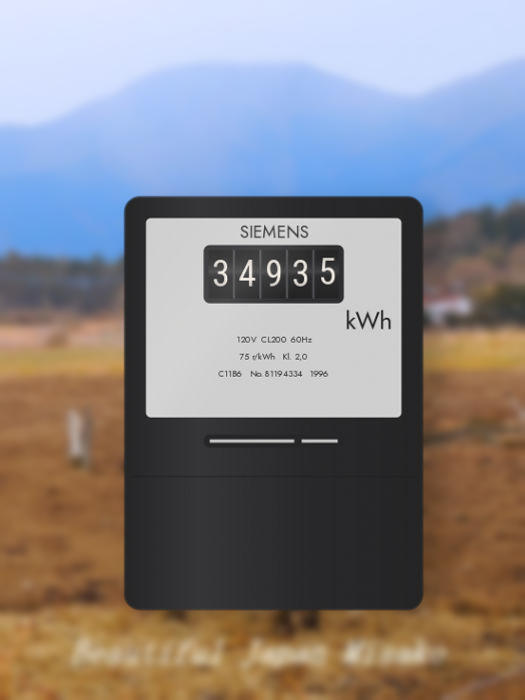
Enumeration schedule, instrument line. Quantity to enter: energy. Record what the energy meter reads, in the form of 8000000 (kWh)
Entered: 34935 (kWh)
